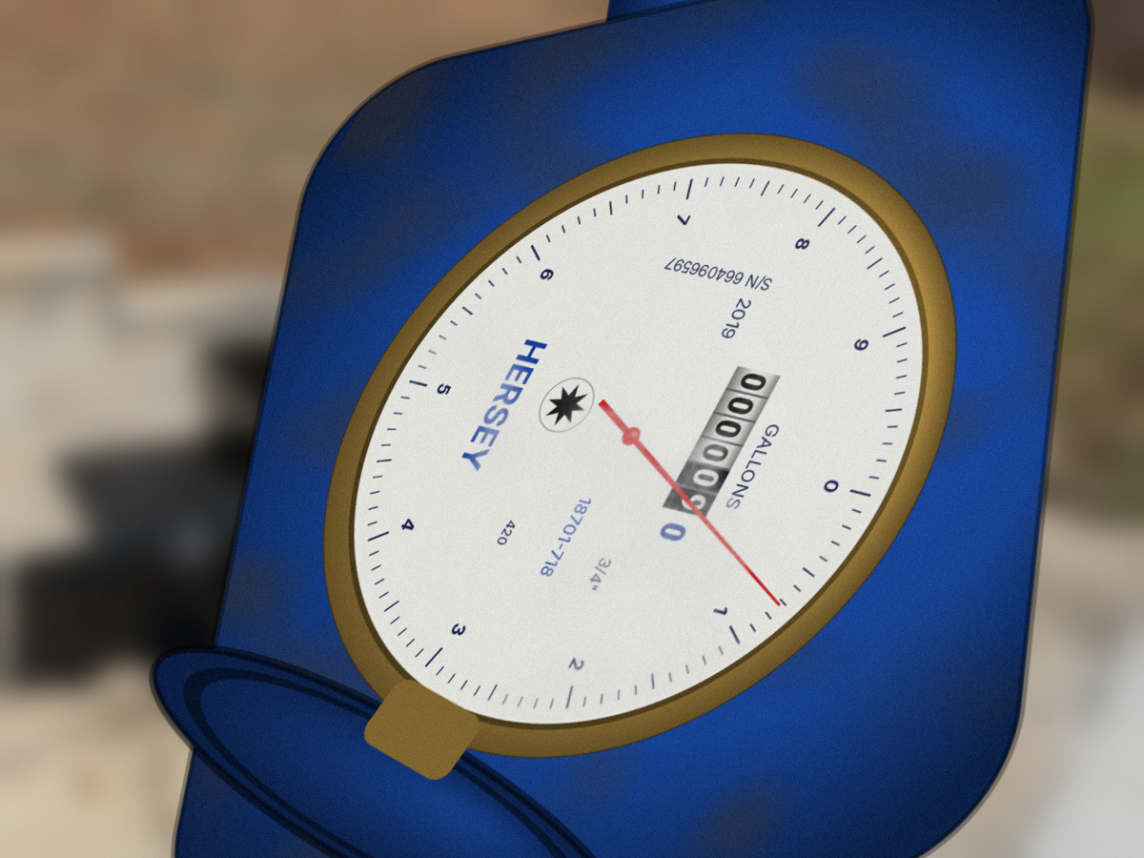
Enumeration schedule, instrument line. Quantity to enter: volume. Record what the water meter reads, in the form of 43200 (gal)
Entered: 90.7 (gal)
